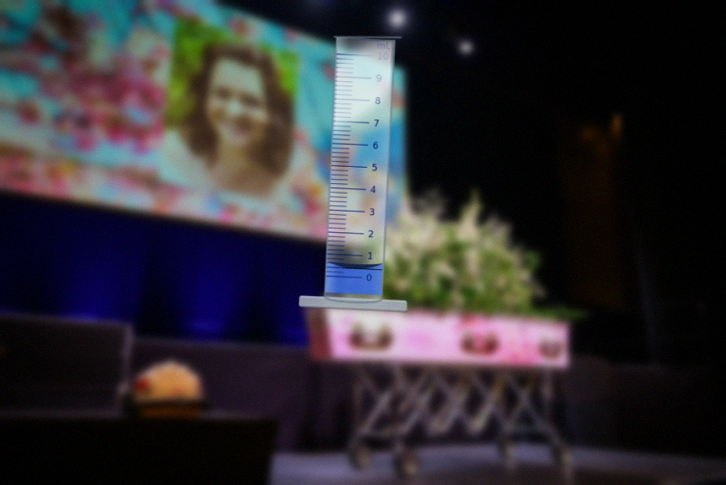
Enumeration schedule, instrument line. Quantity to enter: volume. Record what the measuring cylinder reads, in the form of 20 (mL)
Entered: 0.4 (mL)
